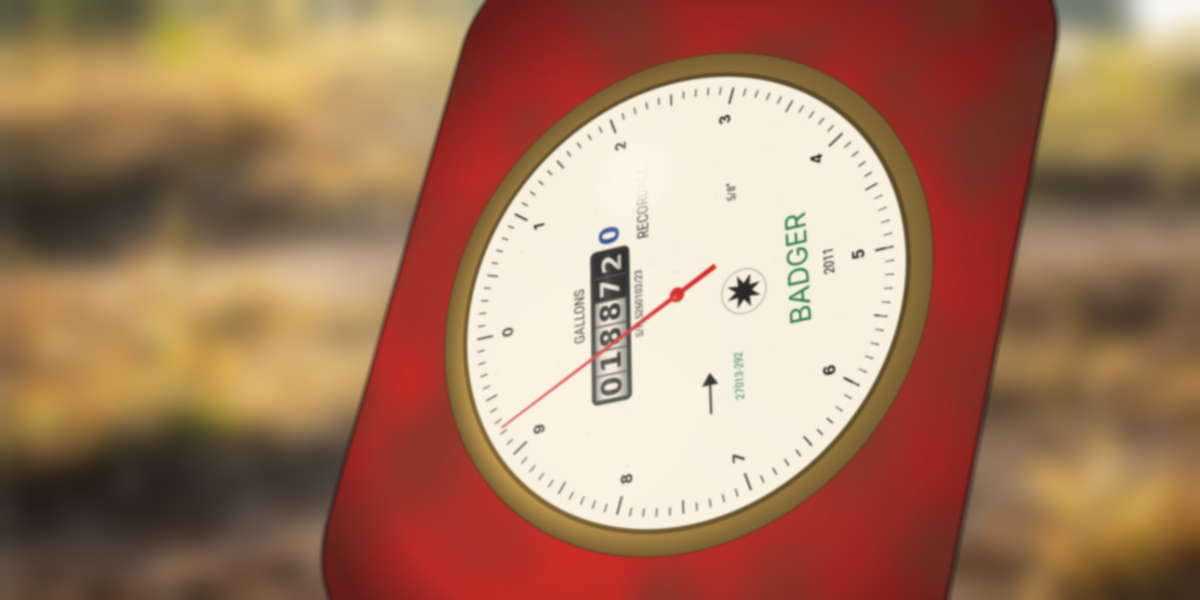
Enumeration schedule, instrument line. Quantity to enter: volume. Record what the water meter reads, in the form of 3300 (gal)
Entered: 188719.2 (gal)
